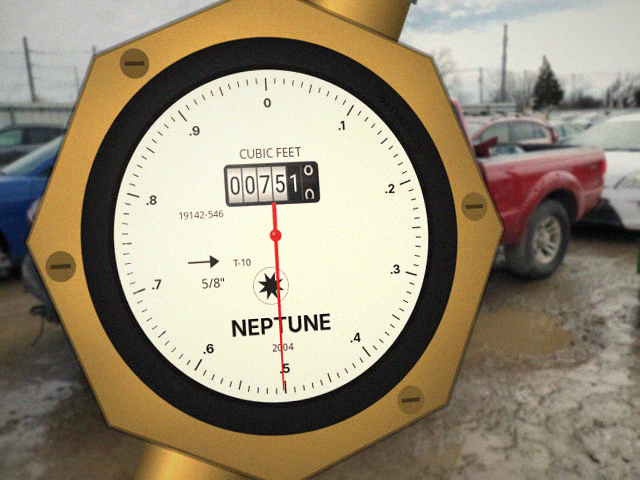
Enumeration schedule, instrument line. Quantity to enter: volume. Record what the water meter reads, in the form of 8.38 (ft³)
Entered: 7518.50 (ft³)
